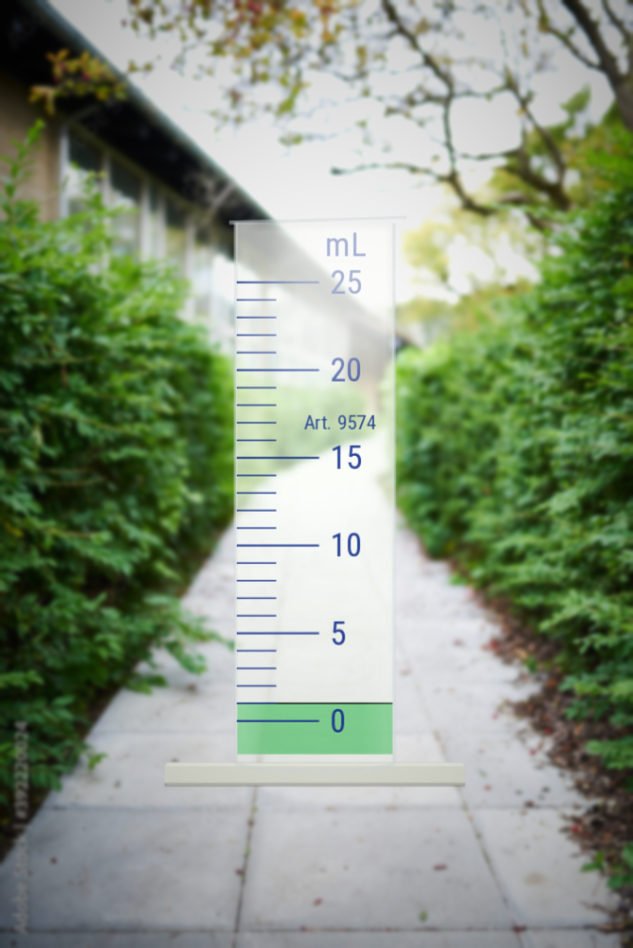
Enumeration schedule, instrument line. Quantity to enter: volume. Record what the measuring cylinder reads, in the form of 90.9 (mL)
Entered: 1 (mL)
